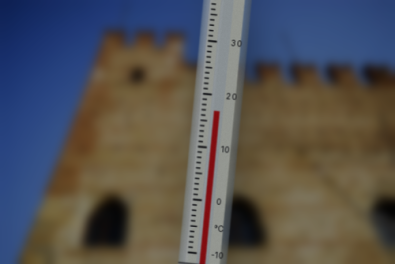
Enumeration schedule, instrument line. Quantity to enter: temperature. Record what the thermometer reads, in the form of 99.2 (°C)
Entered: 17 (°C)
